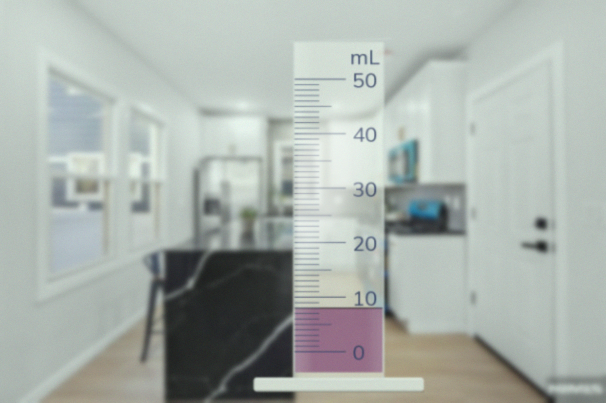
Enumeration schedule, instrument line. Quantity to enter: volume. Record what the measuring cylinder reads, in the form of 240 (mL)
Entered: 8 (mL)
